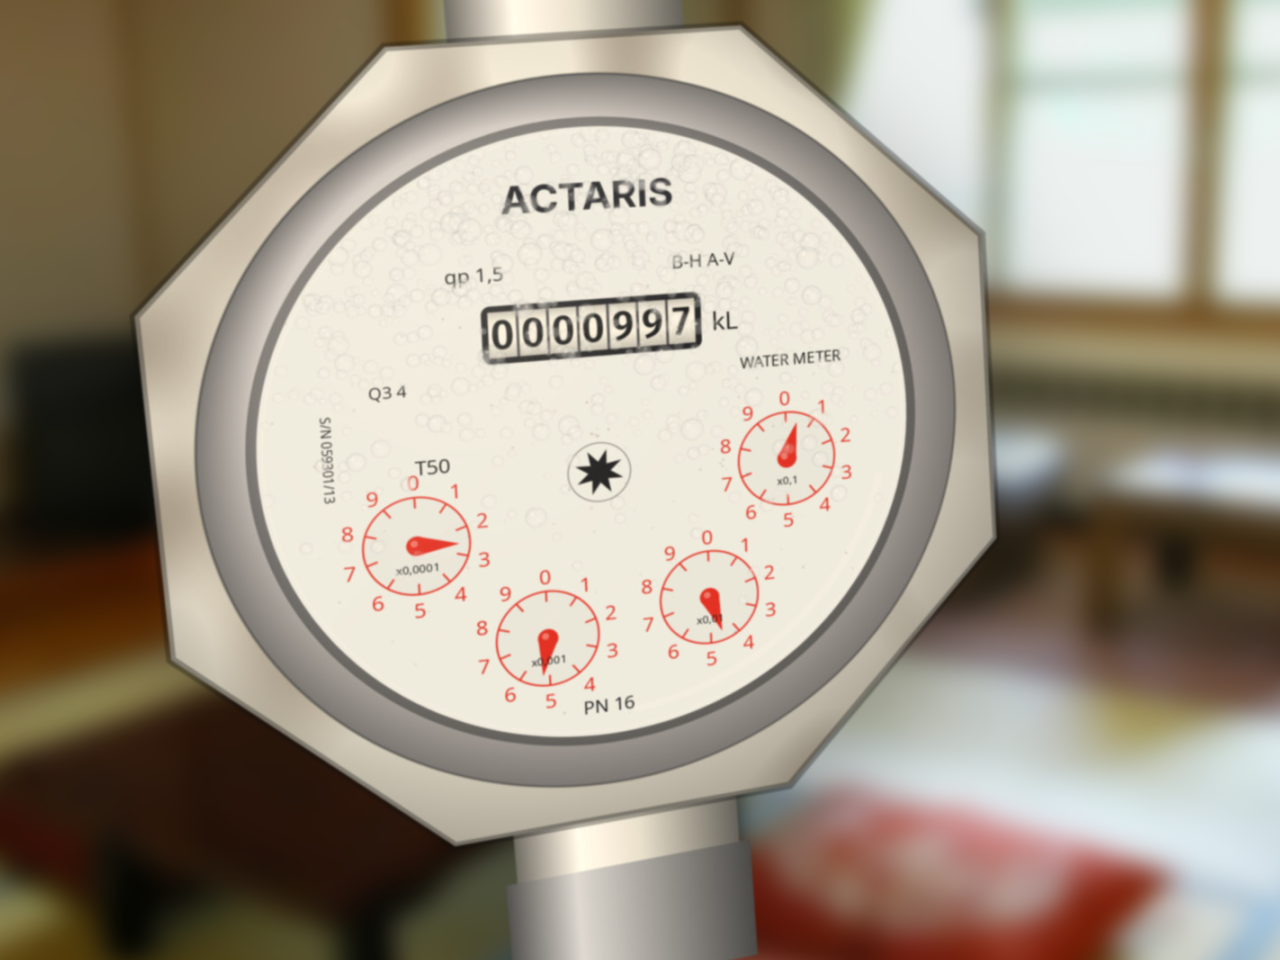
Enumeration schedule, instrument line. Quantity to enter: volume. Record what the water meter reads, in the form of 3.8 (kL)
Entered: 997.0452 (kL)
